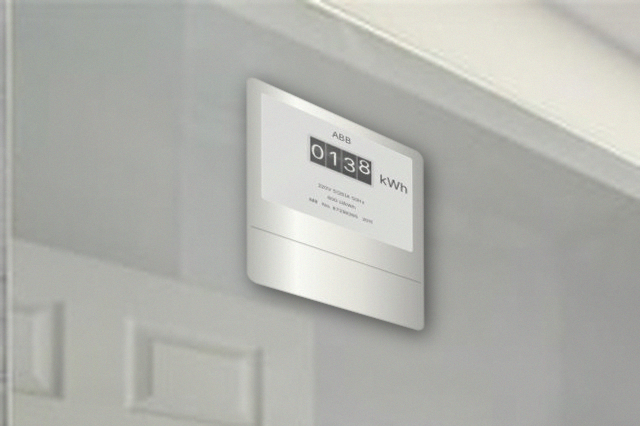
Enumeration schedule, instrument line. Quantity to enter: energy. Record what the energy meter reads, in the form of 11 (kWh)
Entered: 138 (kWh)
